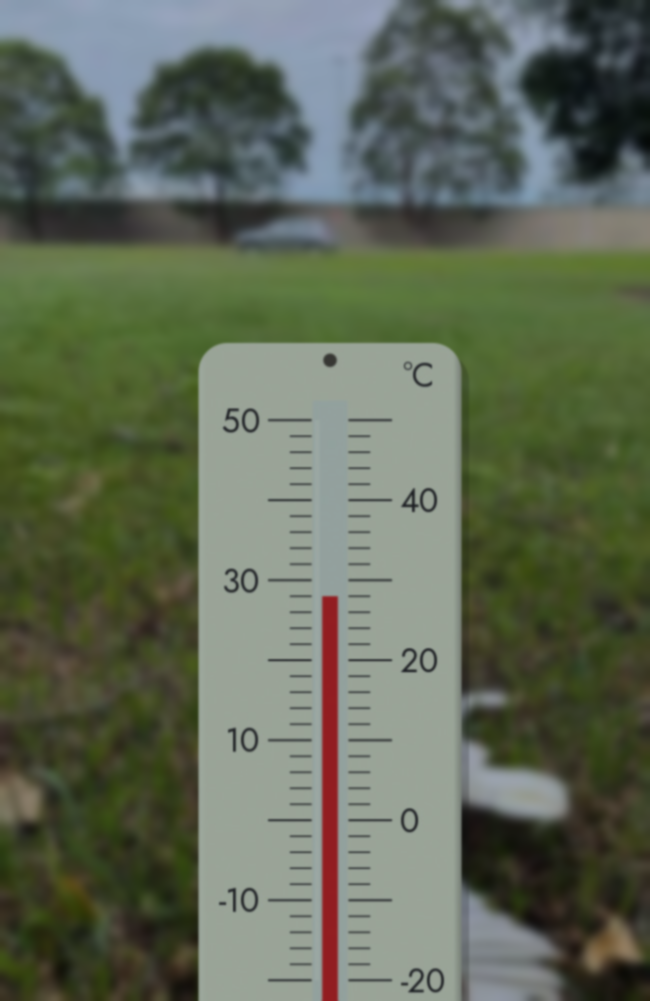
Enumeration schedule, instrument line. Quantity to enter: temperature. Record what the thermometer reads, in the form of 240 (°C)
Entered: 28 (°C)
